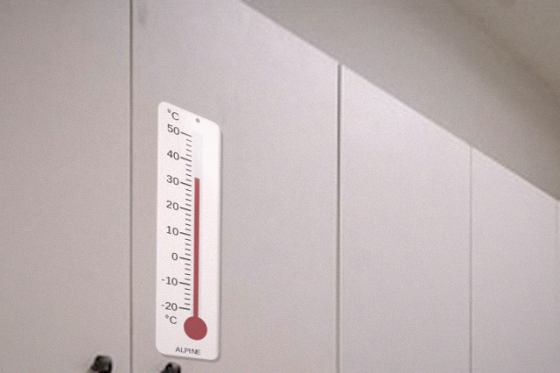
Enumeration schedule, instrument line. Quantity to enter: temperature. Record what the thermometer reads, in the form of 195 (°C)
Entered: 34 (°C)
